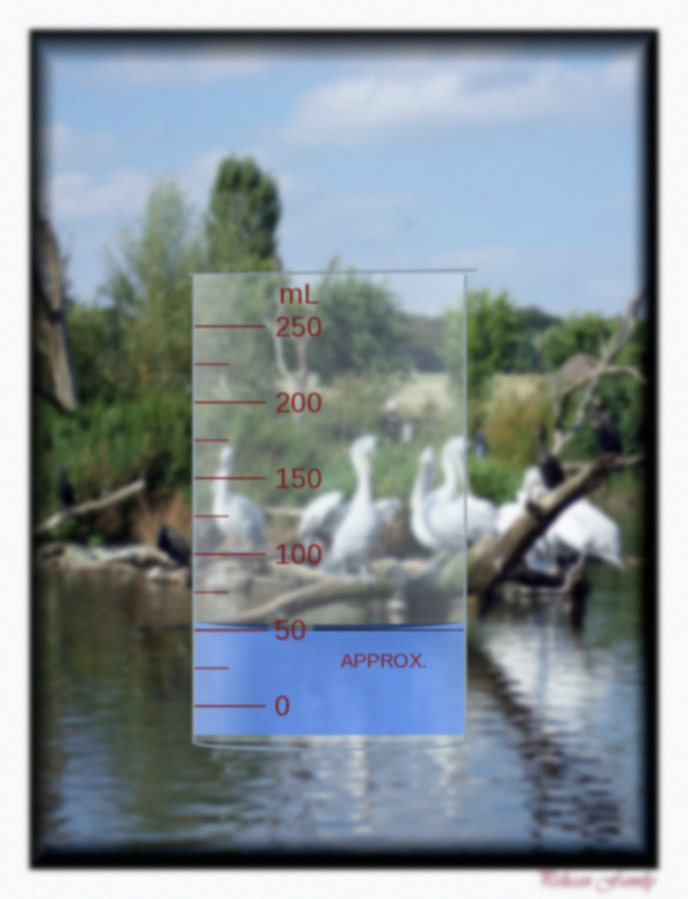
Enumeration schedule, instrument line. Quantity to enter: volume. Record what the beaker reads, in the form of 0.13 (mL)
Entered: 50 (mL)
